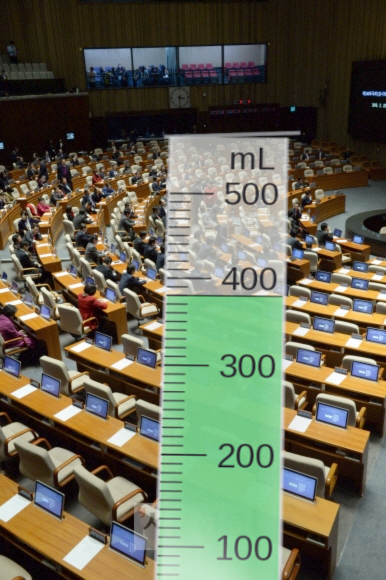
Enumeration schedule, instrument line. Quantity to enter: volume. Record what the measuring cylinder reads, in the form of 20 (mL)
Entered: 380 (mL)
